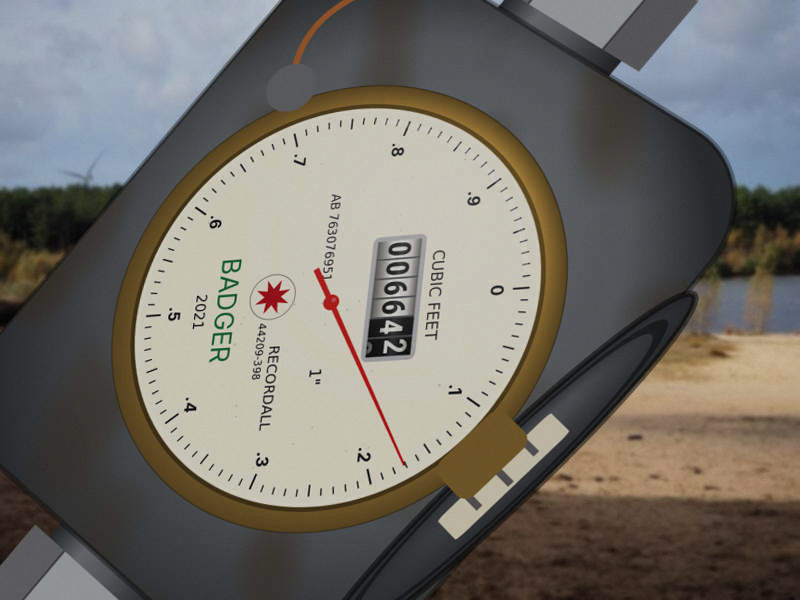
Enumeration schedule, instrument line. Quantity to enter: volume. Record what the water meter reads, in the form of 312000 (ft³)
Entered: 6642.17 (ft³)
